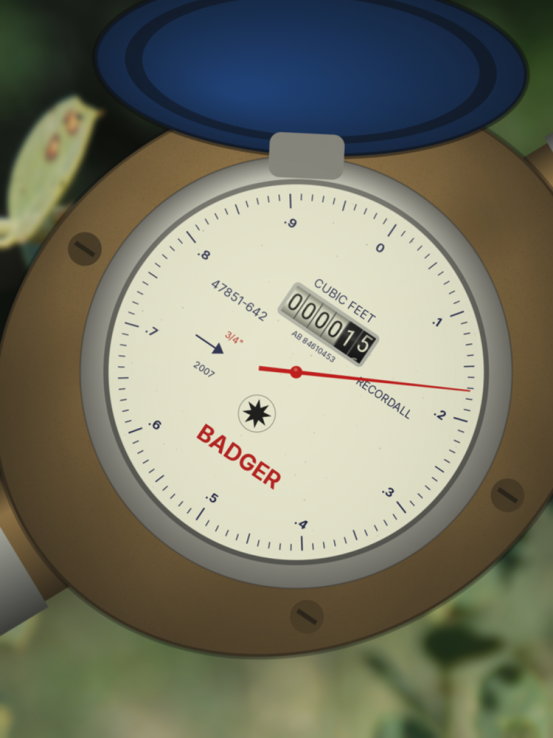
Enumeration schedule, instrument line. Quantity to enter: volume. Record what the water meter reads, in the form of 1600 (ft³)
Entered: 15.17 (ft³)
